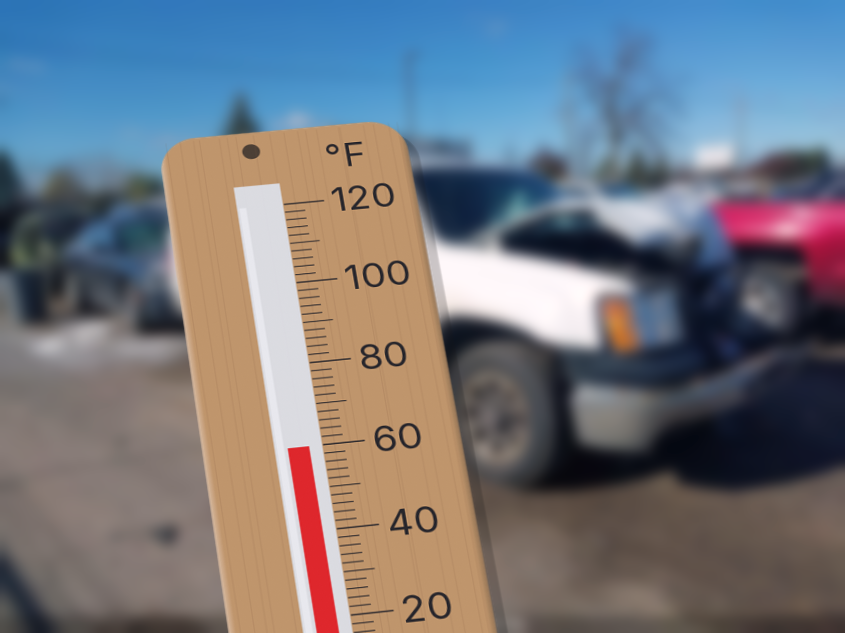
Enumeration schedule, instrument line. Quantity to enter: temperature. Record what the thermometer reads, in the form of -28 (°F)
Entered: 60 (°F)
